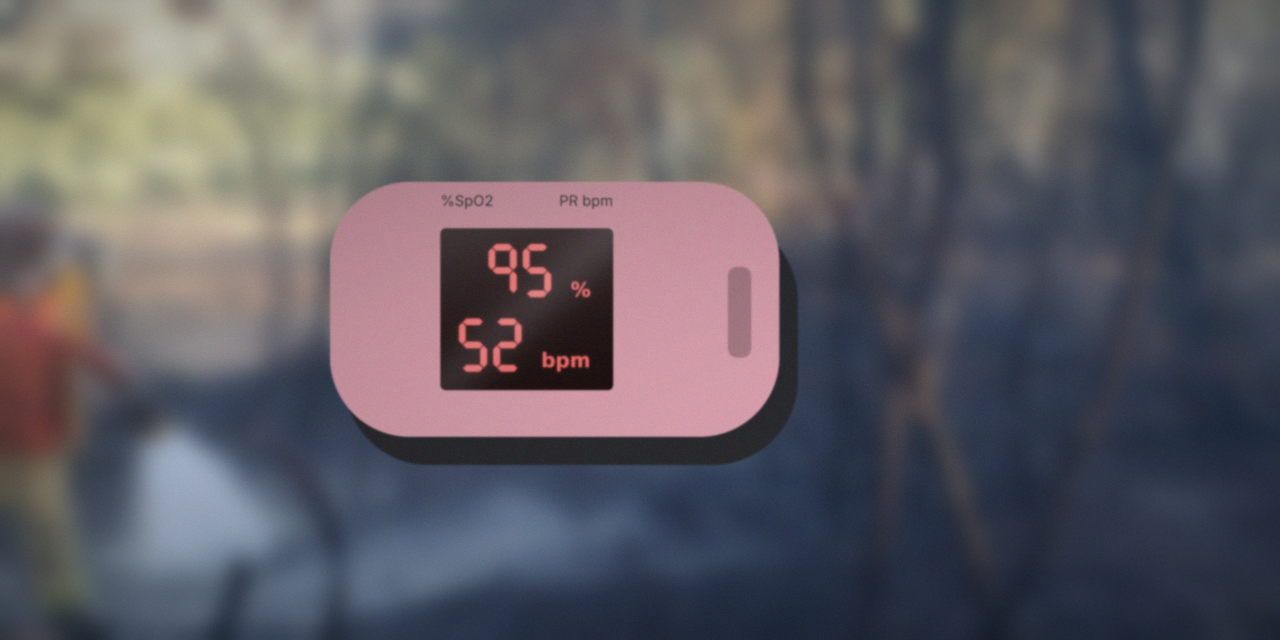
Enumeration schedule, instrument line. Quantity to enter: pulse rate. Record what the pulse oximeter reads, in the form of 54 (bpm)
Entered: 52 (bpm)
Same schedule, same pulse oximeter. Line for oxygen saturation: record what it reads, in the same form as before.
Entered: 95 (%)
